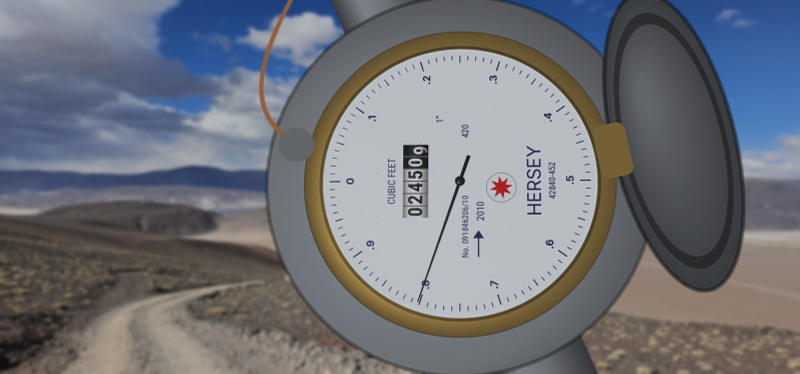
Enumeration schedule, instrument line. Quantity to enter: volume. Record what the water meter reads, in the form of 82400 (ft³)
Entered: 24508.80 (ft³)
